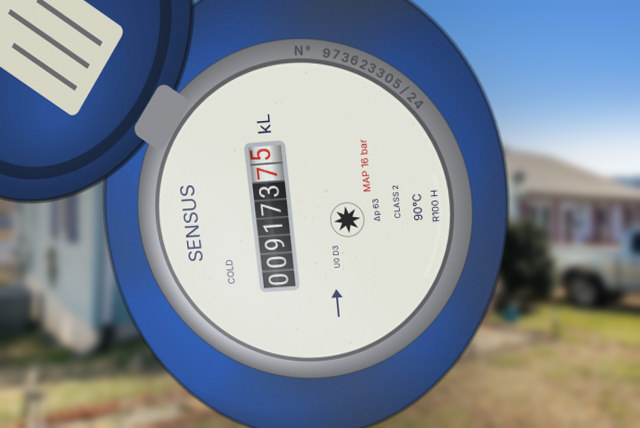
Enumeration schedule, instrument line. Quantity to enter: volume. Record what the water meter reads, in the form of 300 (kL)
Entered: 9173.75 (kL)
